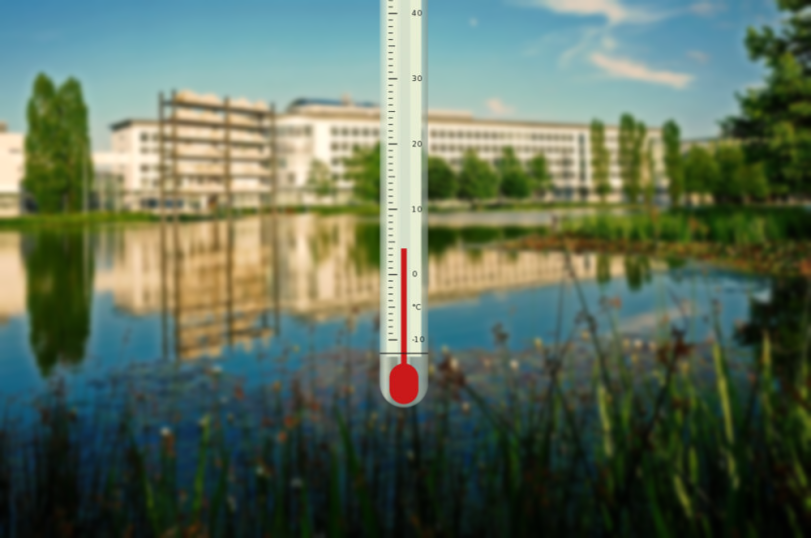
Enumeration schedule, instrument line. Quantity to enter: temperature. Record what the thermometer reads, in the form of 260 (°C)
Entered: 4 (°C)
